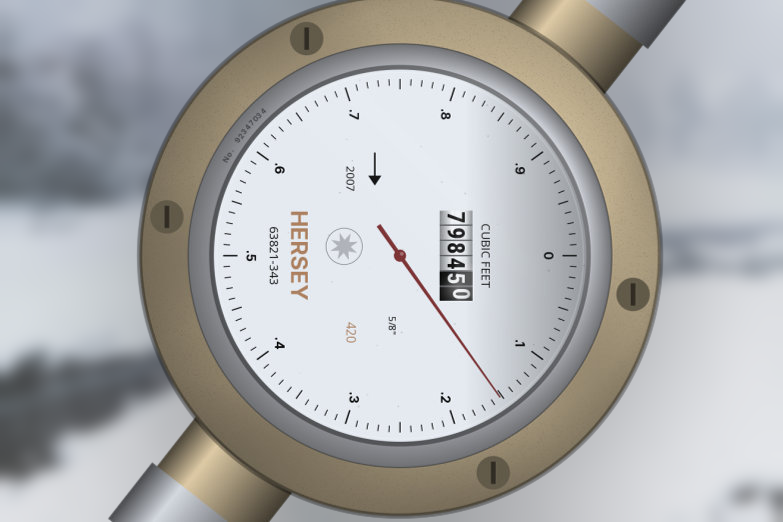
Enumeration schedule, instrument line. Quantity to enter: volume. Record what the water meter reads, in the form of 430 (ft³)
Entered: 798450.15 (ft³)
